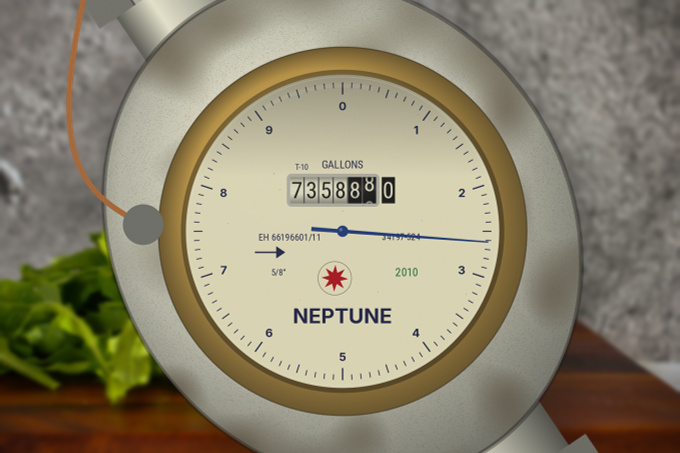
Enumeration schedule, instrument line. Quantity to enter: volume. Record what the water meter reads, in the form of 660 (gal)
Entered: 7358882.6 (gal)
